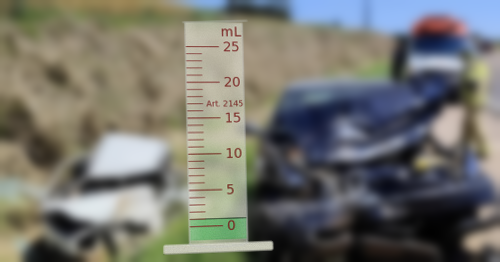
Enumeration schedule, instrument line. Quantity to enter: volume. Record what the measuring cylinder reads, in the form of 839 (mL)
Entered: 1 (mL)
